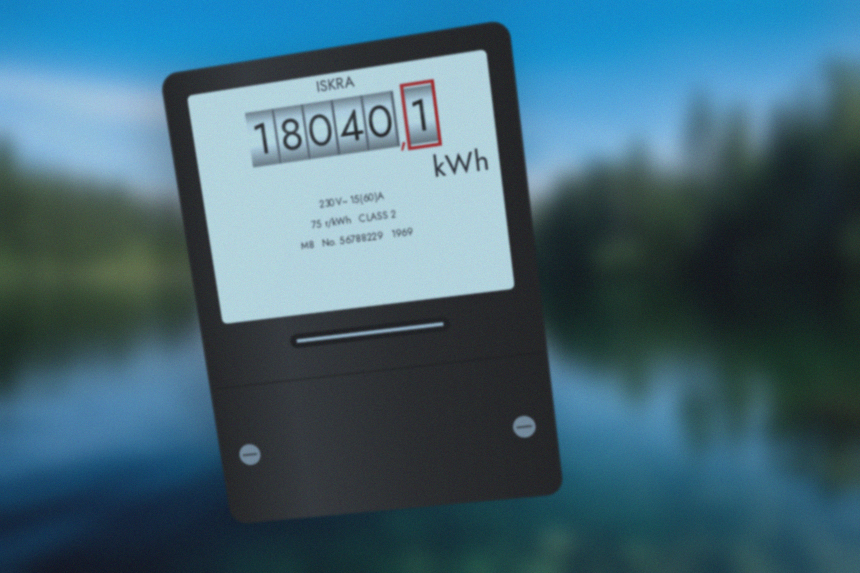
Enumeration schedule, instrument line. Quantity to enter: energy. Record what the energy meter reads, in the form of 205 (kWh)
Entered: 18040.1 (kWh)
